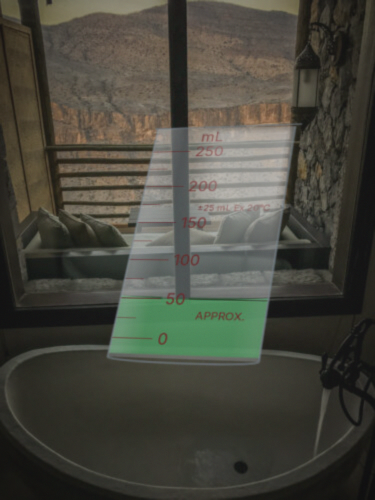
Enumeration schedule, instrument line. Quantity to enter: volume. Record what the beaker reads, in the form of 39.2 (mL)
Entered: 50 (mL)
